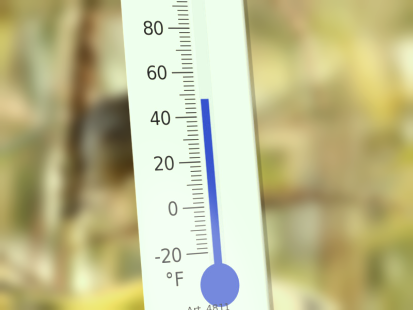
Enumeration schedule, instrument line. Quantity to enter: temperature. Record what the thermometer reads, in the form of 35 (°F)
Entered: 48 (°F)
